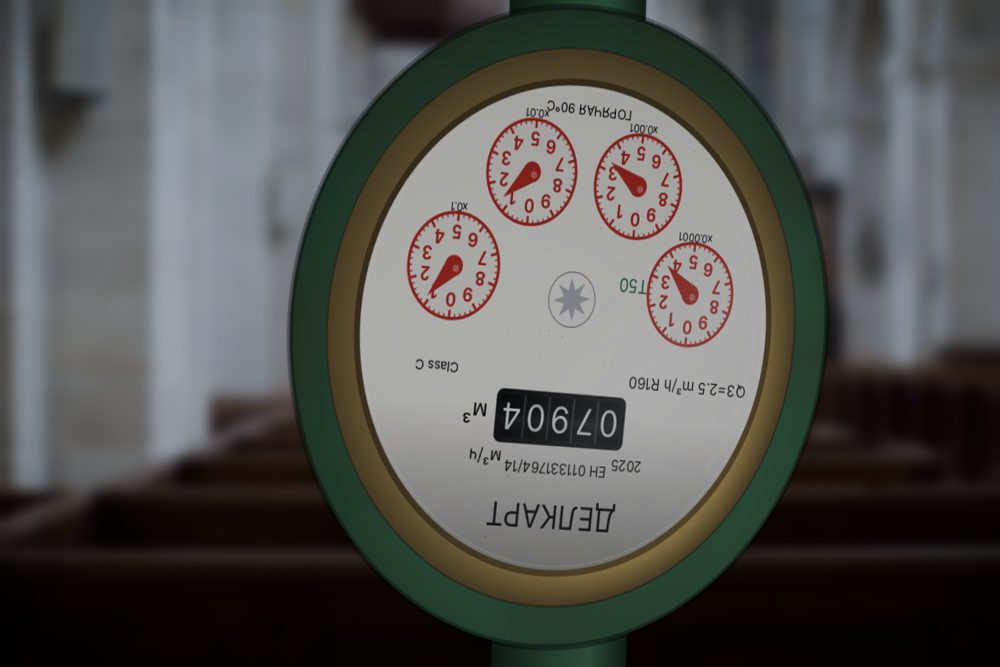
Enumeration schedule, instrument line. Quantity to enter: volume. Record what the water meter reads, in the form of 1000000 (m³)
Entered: 7904.1133 (m³)
